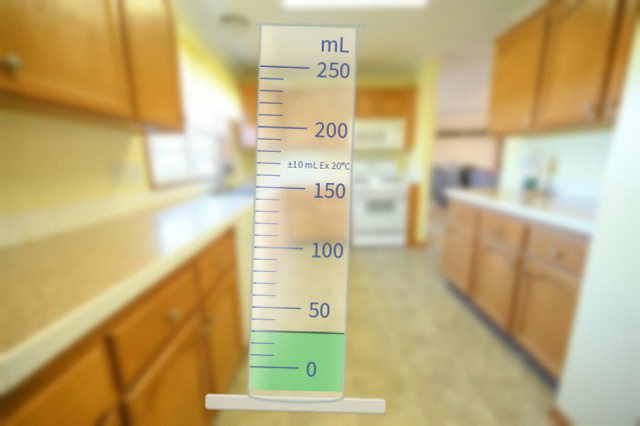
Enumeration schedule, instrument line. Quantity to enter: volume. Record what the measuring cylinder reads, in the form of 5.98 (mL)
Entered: 30 (mL)
